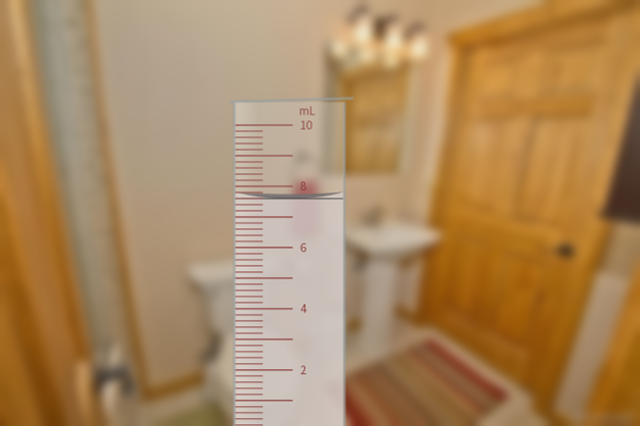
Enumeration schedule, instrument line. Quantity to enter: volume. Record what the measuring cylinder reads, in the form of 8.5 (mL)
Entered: 7.6 (mL)
